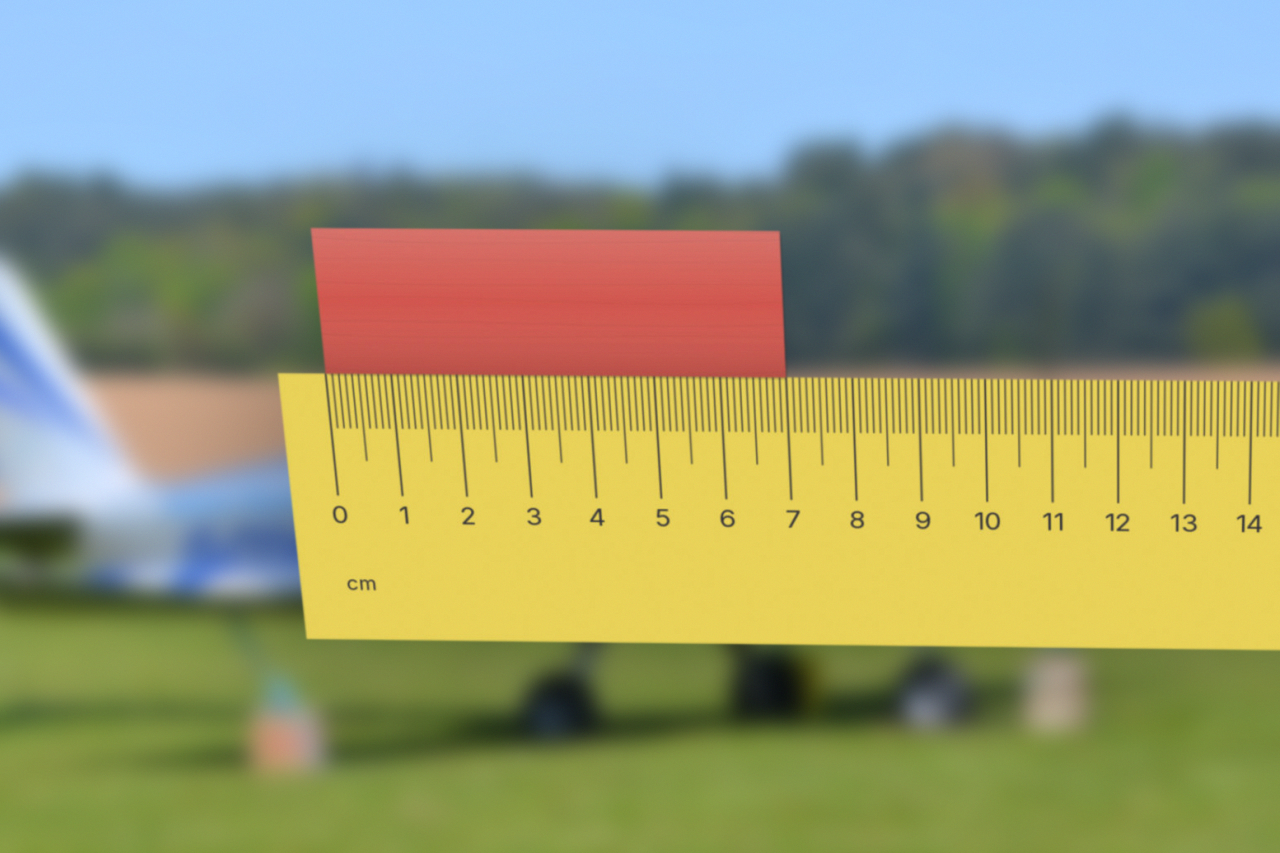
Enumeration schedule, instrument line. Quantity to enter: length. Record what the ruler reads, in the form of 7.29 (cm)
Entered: 7 (cm)
